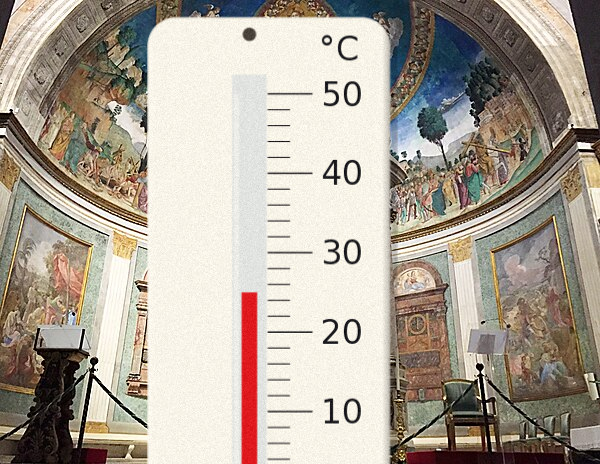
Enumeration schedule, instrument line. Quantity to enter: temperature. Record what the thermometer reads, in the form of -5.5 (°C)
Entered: 25 (°C)
